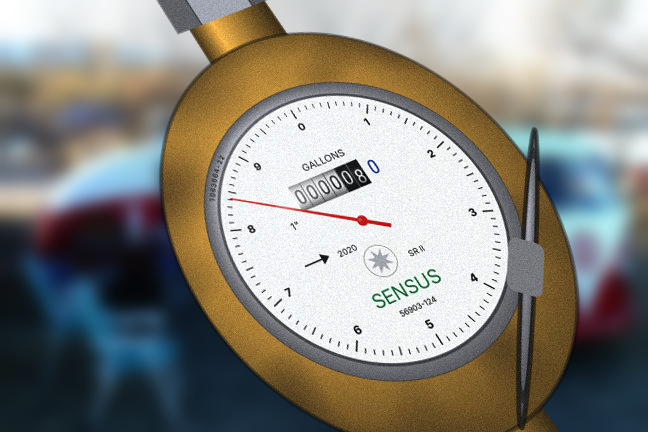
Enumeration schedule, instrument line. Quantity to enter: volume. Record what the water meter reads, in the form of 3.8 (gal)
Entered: 78.4 (gal)
